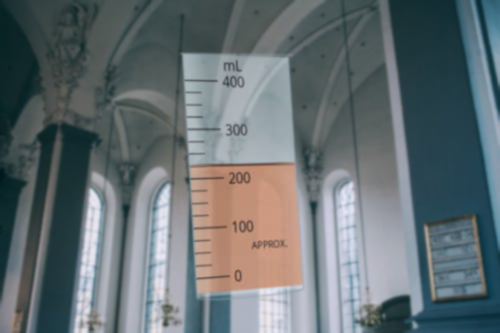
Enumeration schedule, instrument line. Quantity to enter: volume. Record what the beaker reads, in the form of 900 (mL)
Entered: 225 (mL)
